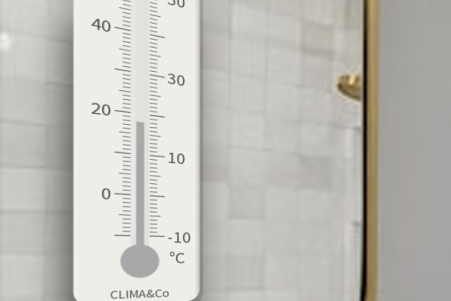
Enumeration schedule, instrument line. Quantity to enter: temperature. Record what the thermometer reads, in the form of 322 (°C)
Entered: 18 (°C)
